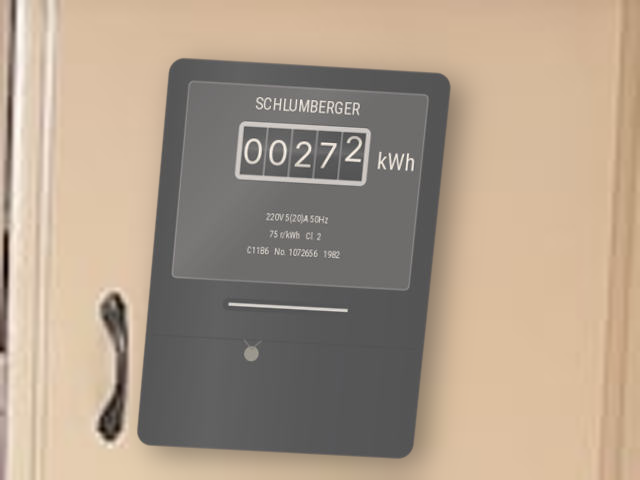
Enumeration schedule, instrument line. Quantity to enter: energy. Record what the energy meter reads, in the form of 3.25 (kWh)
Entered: 272 (kWh)
